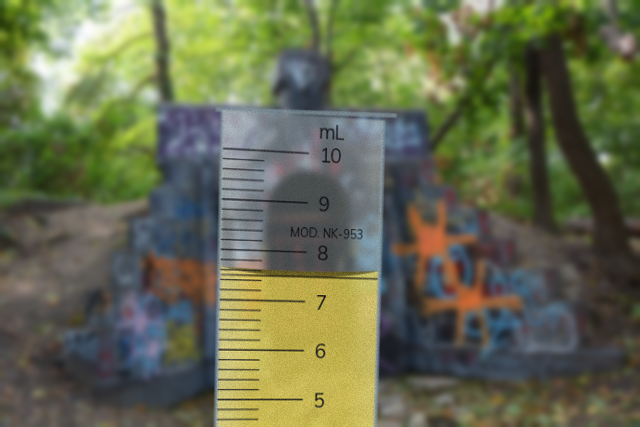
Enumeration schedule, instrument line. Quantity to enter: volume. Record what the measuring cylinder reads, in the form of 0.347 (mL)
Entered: 7.5 (mL)
